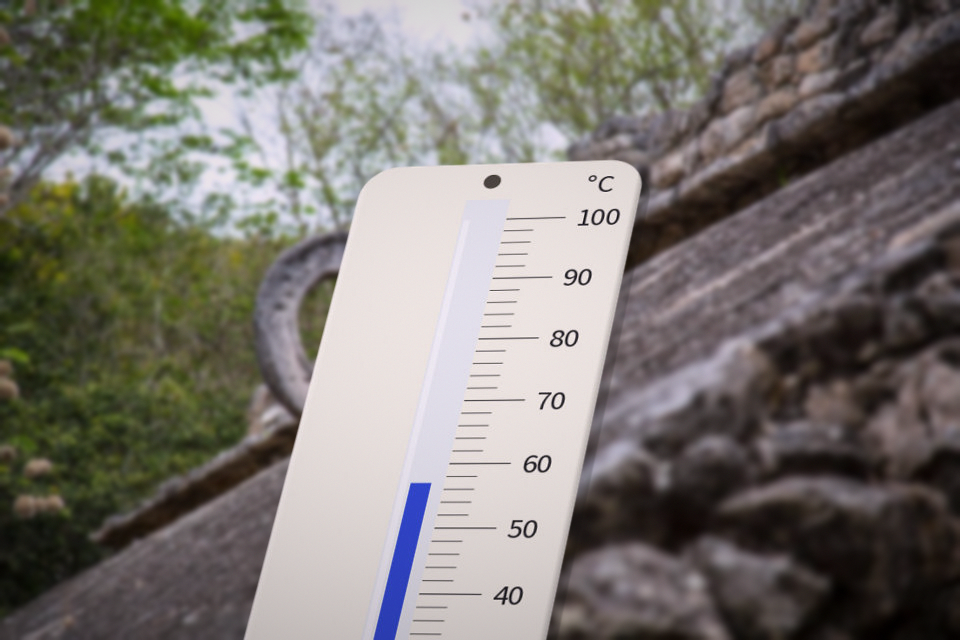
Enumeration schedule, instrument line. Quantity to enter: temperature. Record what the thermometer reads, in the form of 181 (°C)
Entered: 57 (°C)
